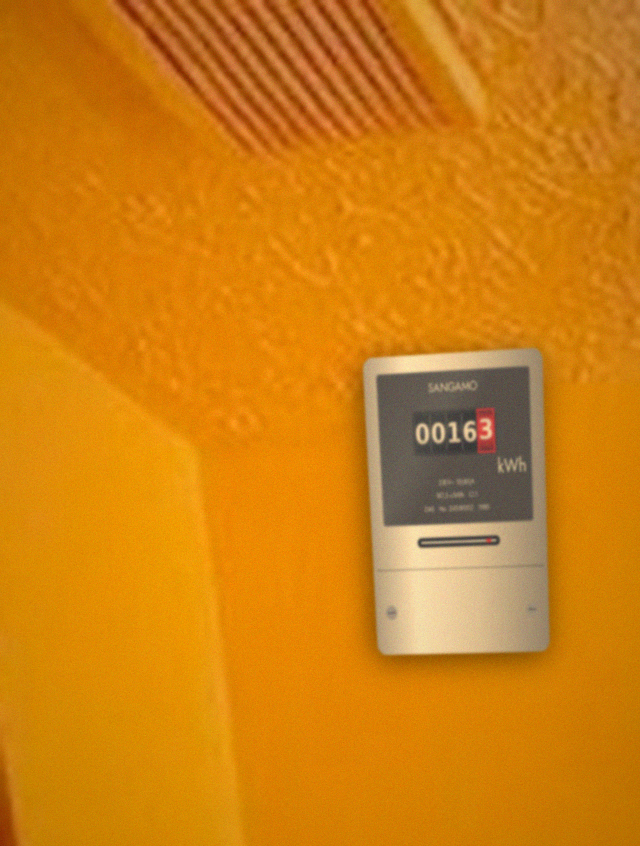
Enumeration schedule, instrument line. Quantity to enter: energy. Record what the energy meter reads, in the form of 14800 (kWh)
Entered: 16.3 (kWh)
